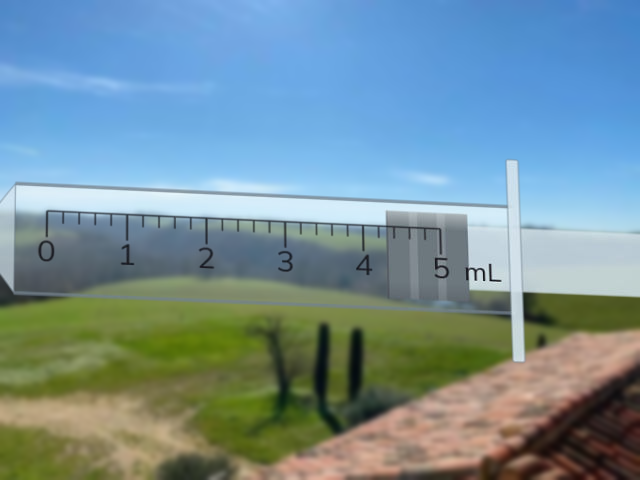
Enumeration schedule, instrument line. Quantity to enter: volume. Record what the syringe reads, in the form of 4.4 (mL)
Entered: 4.3 (mL)
